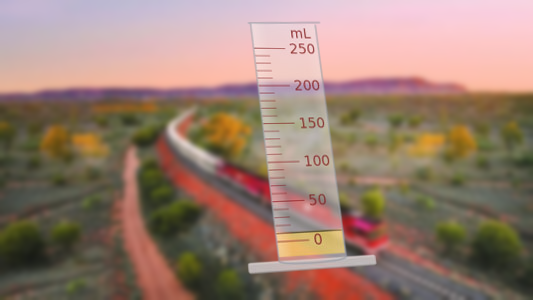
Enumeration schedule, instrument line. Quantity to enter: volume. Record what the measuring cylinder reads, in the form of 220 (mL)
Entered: 10 (mL)
